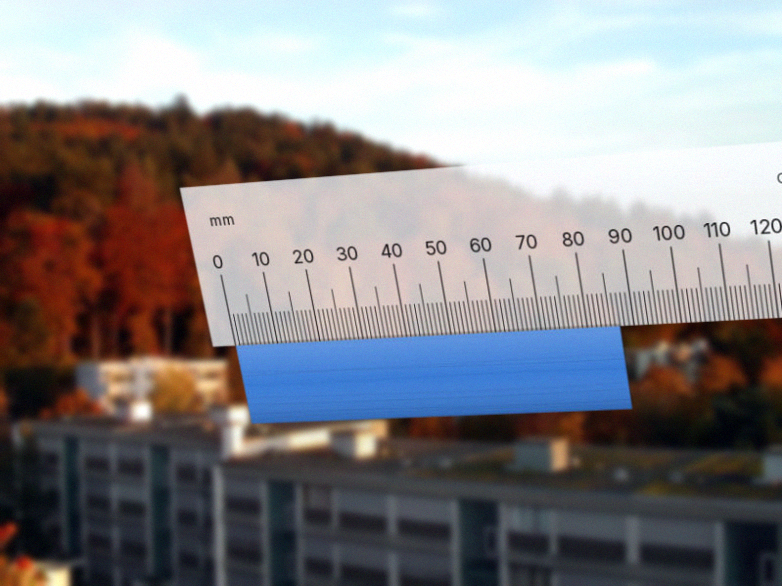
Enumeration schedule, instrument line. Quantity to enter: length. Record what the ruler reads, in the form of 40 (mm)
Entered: 87 (mm)
